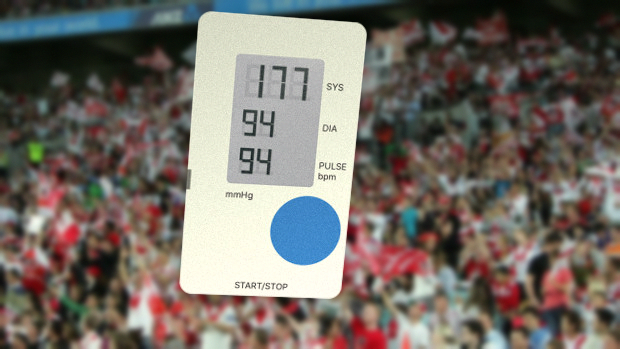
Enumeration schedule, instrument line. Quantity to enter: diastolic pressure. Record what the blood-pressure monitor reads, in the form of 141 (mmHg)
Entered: 94 (mmHg)
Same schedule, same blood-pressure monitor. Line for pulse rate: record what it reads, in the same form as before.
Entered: 94 (bpm)
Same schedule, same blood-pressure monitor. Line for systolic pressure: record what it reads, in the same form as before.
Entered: 177 (mmHg)
